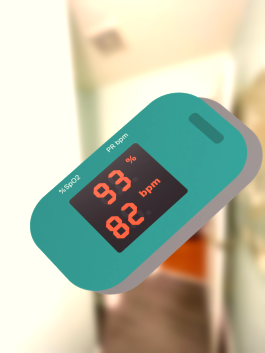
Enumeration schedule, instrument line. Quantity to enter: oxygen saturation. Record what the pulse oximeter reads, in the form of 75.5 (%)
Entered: 93 (%)
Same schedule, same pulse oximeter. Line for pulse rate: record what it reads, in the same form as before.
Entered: 82 (bpm)
